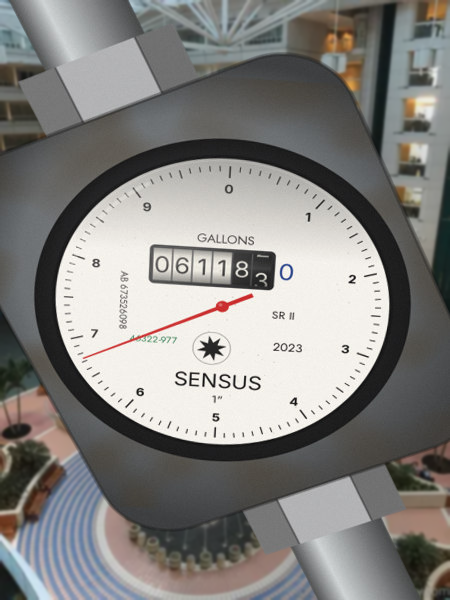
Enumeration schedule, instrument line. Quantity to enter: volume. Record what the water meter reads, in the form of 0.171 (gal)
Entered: 611826.7 (gal)
